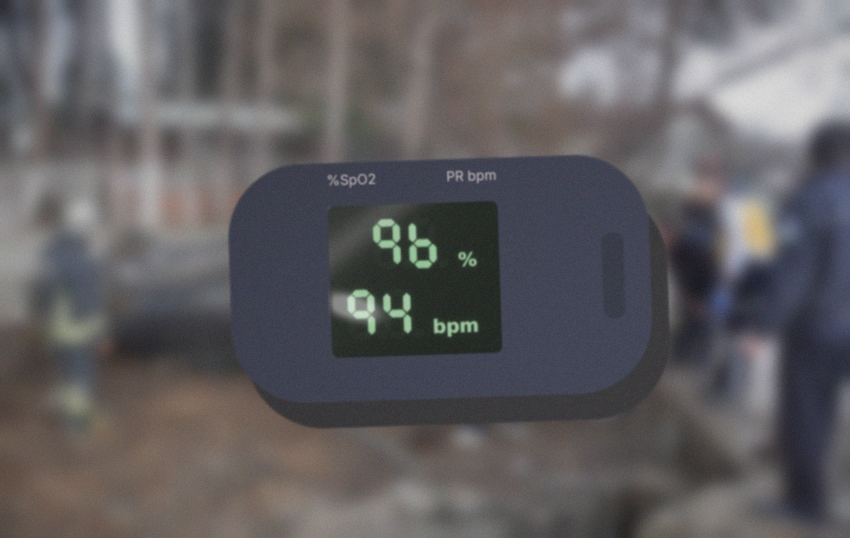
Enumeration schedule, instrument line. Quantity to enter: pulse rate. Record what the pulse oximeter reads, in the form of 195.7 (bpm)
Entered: 94 (bpm)
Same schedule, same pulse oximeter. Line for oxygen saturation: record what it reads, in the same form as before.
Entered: 96 (%)
